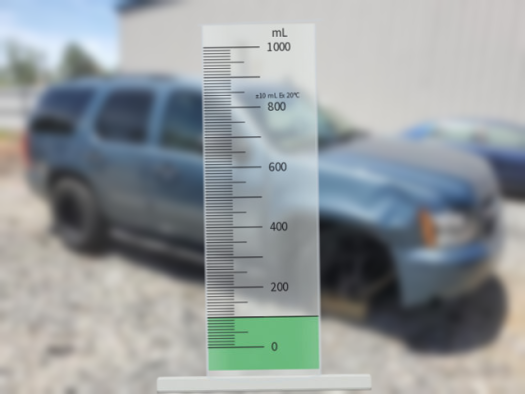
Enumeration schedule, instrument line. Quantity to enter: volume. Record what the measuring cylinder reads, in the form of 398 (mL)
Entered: 100 (mL)
